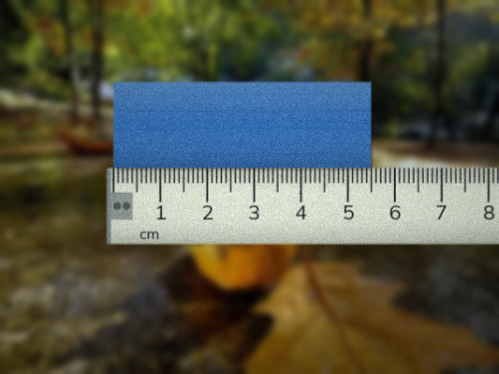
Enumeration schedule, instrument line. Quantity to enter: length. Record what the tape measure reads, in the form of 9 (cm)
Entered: 5.5 (cm)
